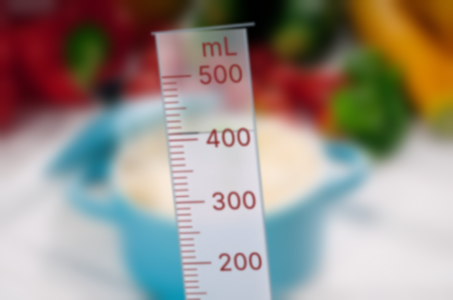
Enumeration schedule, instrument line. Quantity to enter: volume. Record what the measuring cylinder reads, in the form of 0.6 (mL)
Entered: 410 (mL)
